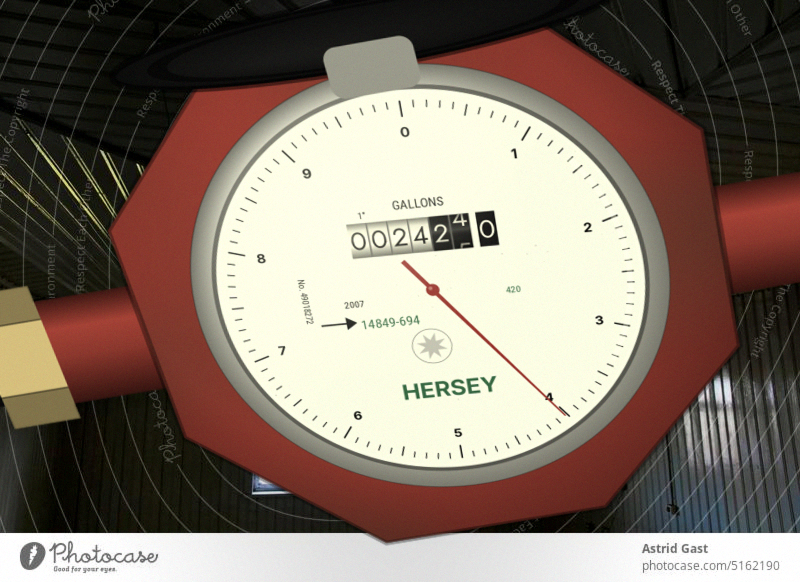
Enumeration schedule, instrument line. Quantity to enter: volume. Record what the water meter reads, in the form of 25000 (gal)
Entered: 24244.0 (gal)
